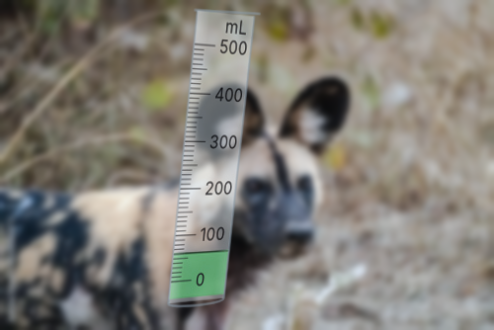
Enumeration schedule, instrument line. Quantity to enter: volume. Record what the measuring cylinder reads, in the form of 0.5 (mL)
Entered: 60 (mL)
